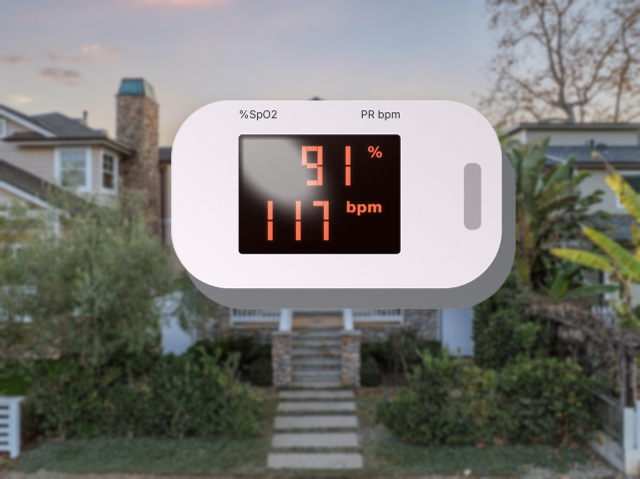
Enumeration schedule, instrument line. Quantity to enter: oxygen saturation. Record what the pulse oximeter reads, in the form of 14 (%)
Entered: 91 (%)
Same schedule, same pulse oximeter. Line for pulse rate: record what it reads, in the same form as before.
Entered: 117 (bpm)
